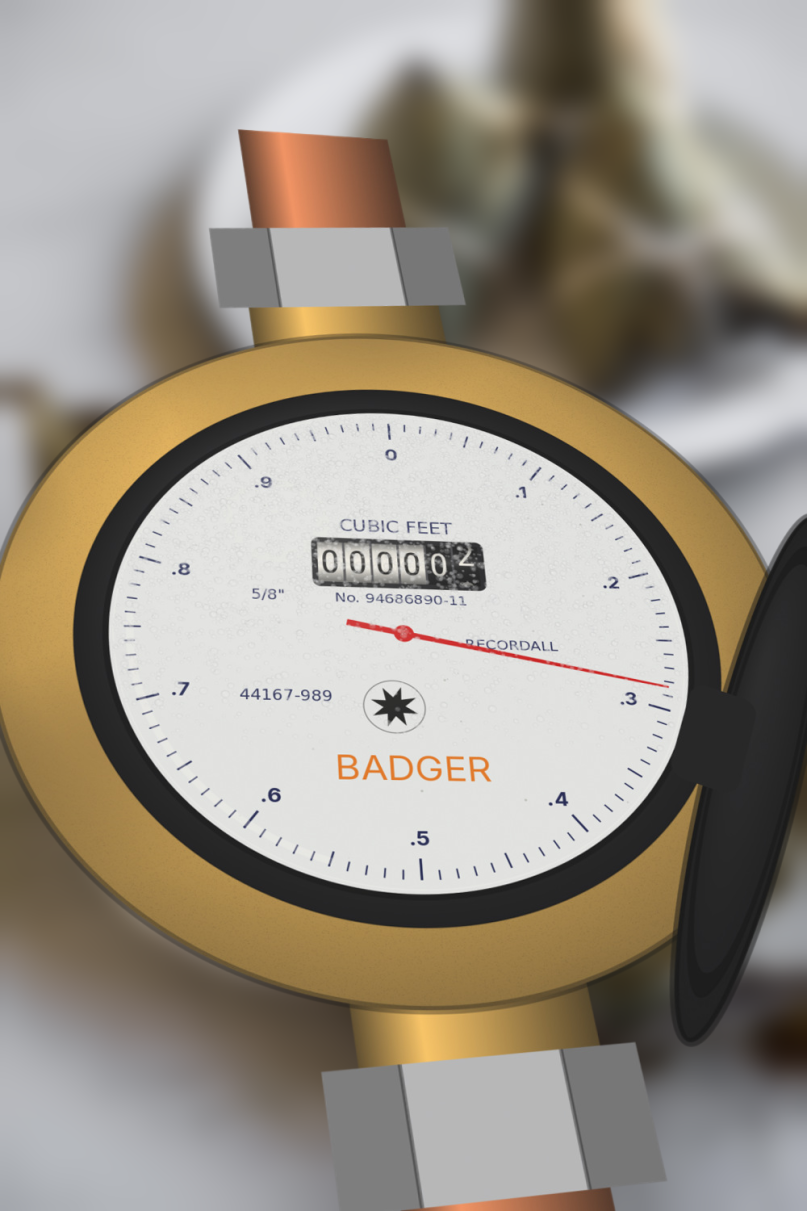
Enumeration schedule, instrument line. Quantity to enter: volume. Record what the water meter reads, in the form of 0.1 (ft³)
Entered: 2.28 (ft³)
